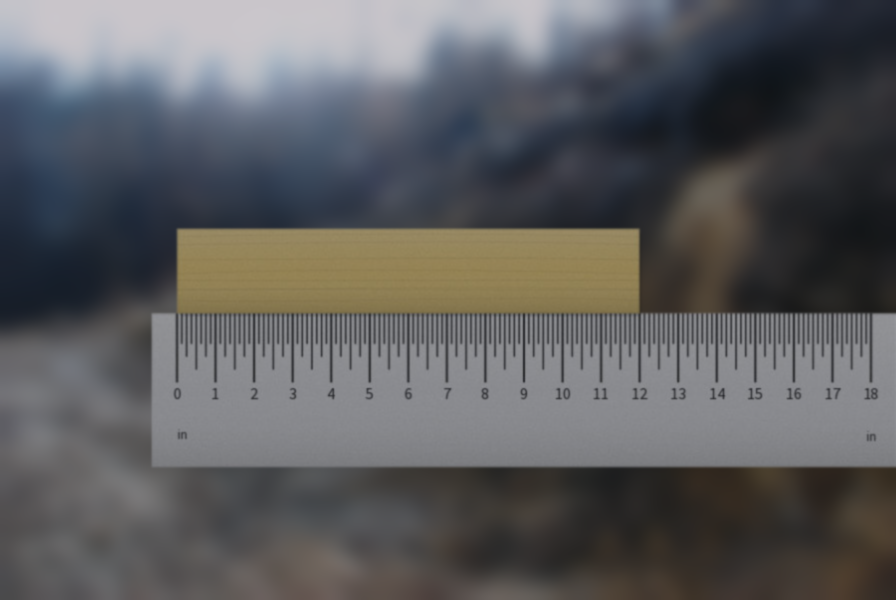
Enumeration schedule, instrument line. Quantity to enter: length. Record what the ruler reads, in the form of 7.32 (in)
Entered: 12 (in)
